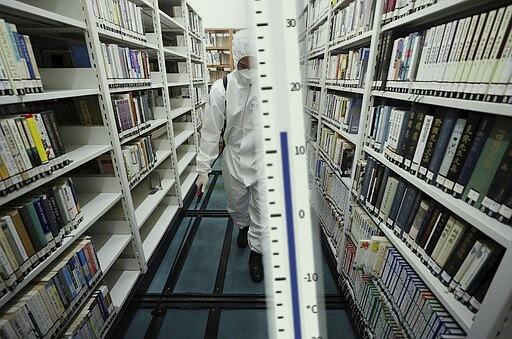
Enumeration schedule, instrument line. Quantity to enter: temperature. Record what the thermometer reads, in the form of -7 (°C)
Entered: 13 (°C)
